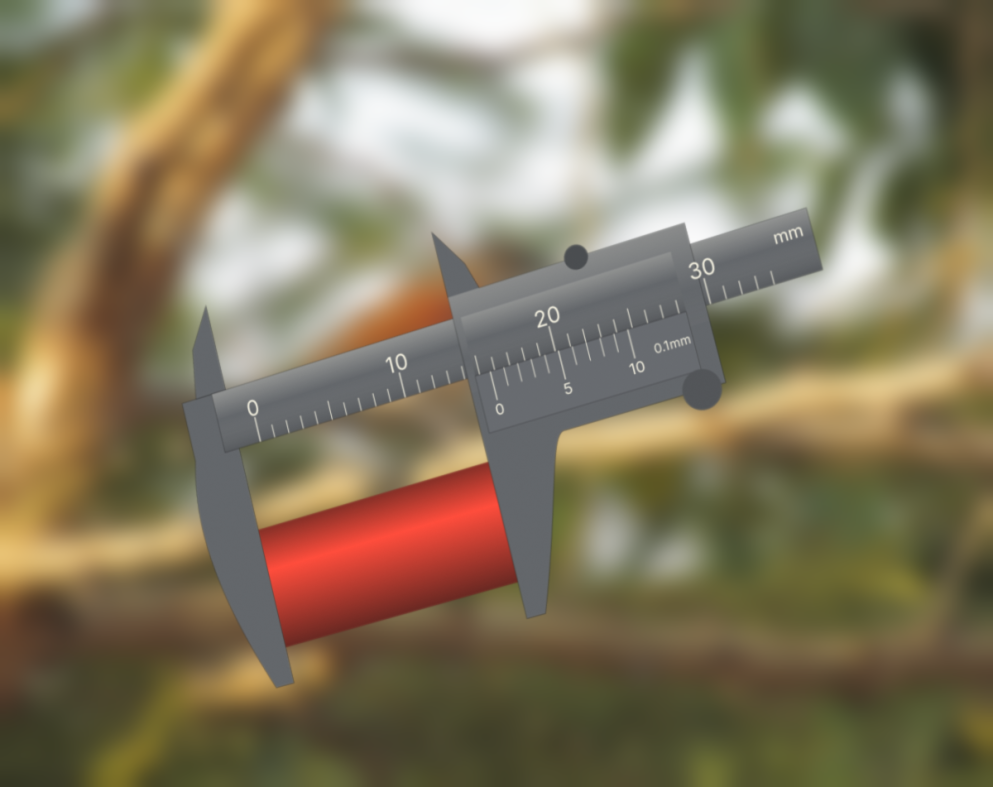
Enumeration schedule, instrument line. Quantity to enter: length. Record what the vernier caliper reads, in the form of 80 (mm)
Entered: 15.7 (mm)
